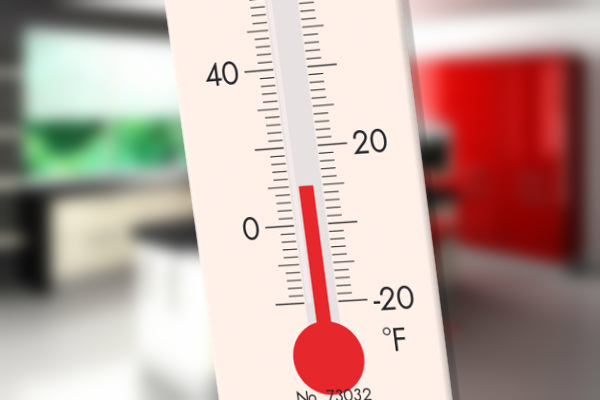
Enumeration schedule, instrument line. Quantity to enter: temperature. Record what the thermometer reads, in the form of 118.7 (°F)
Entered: 10 (°F)
